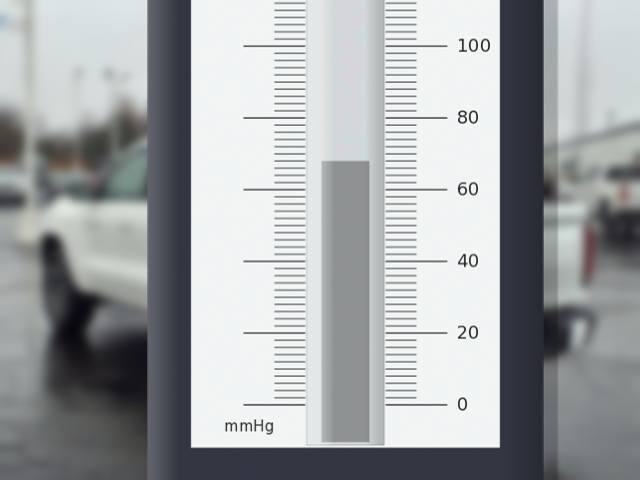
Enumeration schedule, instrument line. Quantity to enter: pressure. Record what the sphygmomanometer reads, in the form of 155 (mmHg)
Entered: 68 (mmHg)
